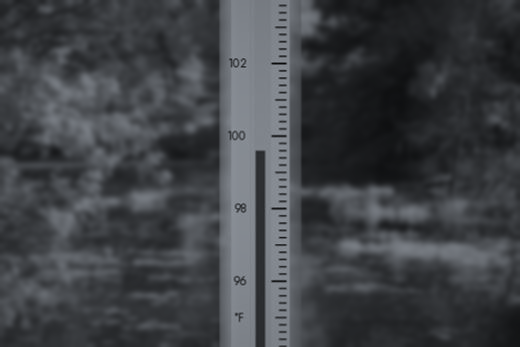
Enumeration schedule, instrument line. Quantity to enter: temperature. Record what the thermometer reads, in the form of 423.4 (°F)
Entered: 99.6 (°F)
